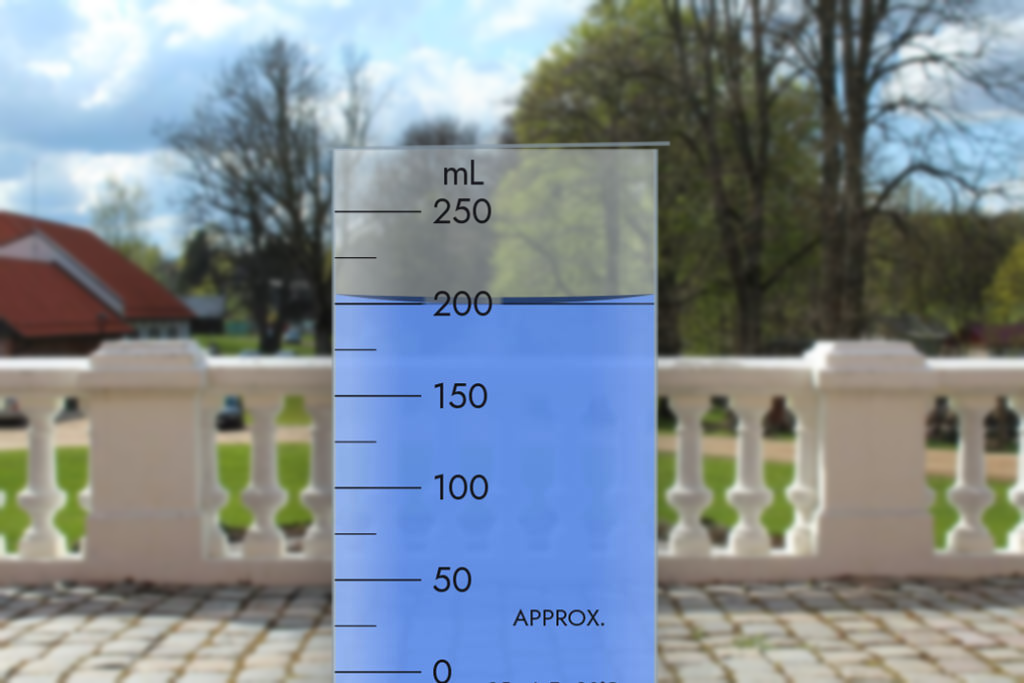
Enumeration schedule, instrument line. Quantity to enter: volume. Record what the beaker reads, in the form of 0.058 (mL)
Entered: 200 (mL)
